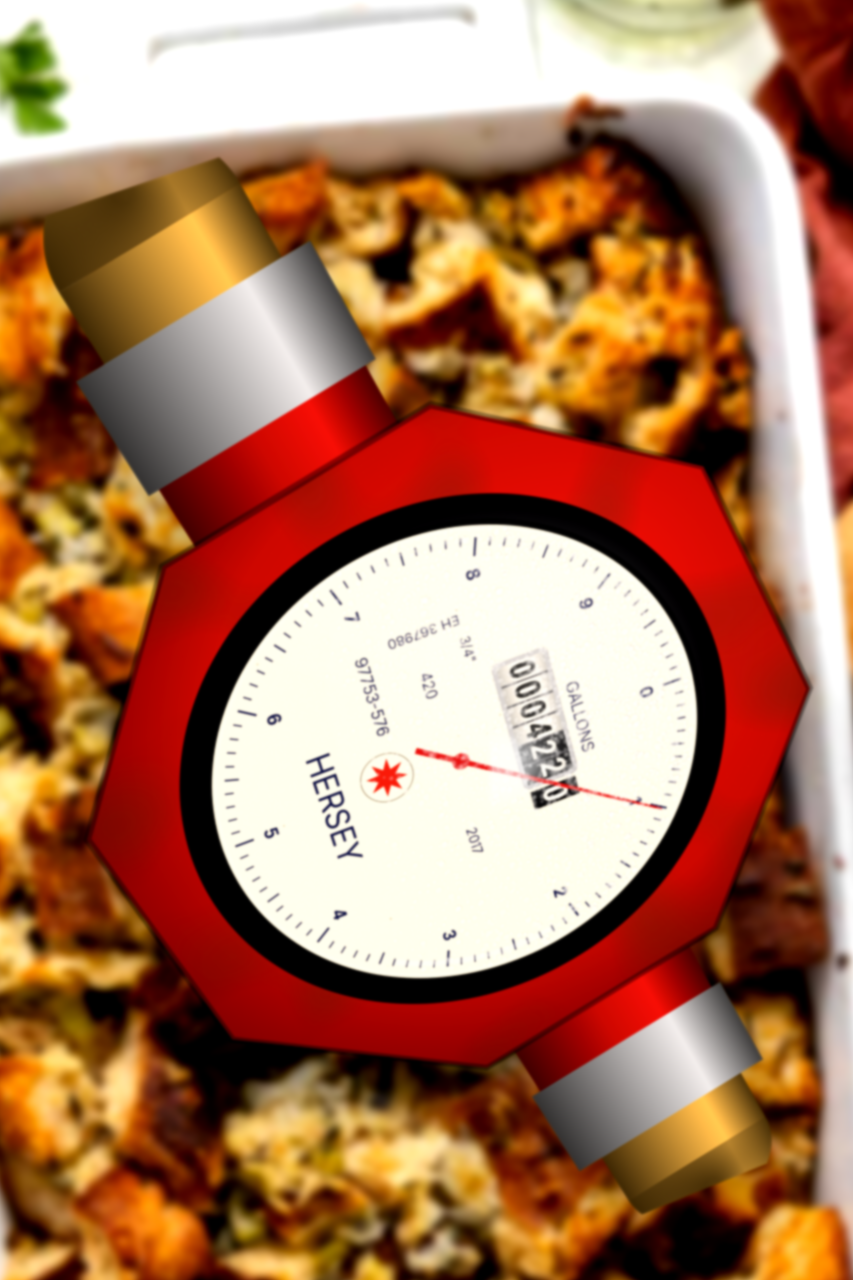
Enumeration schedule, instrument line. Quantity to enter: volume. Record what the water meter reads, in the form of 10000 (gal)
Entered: 4221.0 (gal)
